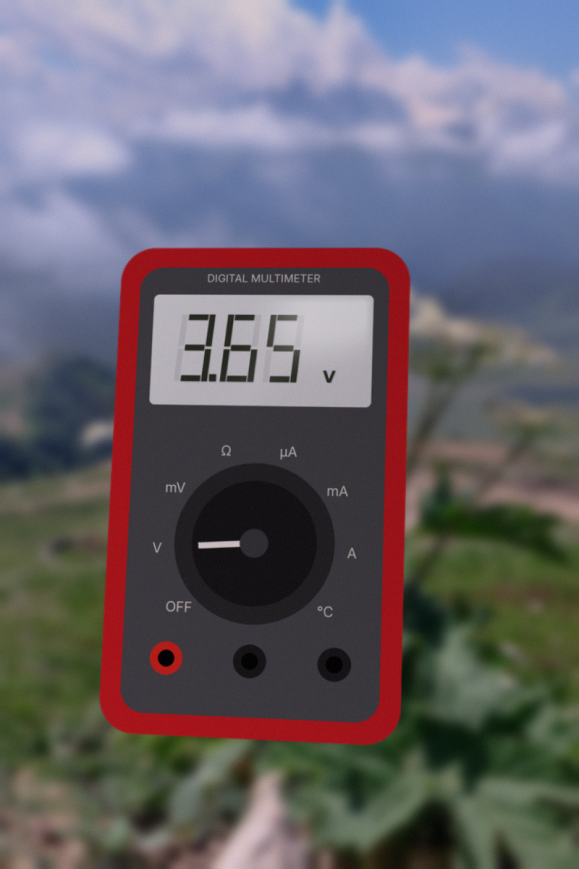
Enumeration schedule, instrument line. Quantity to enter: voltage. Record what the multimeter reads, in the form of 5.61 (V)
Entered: 3.65 (V)
